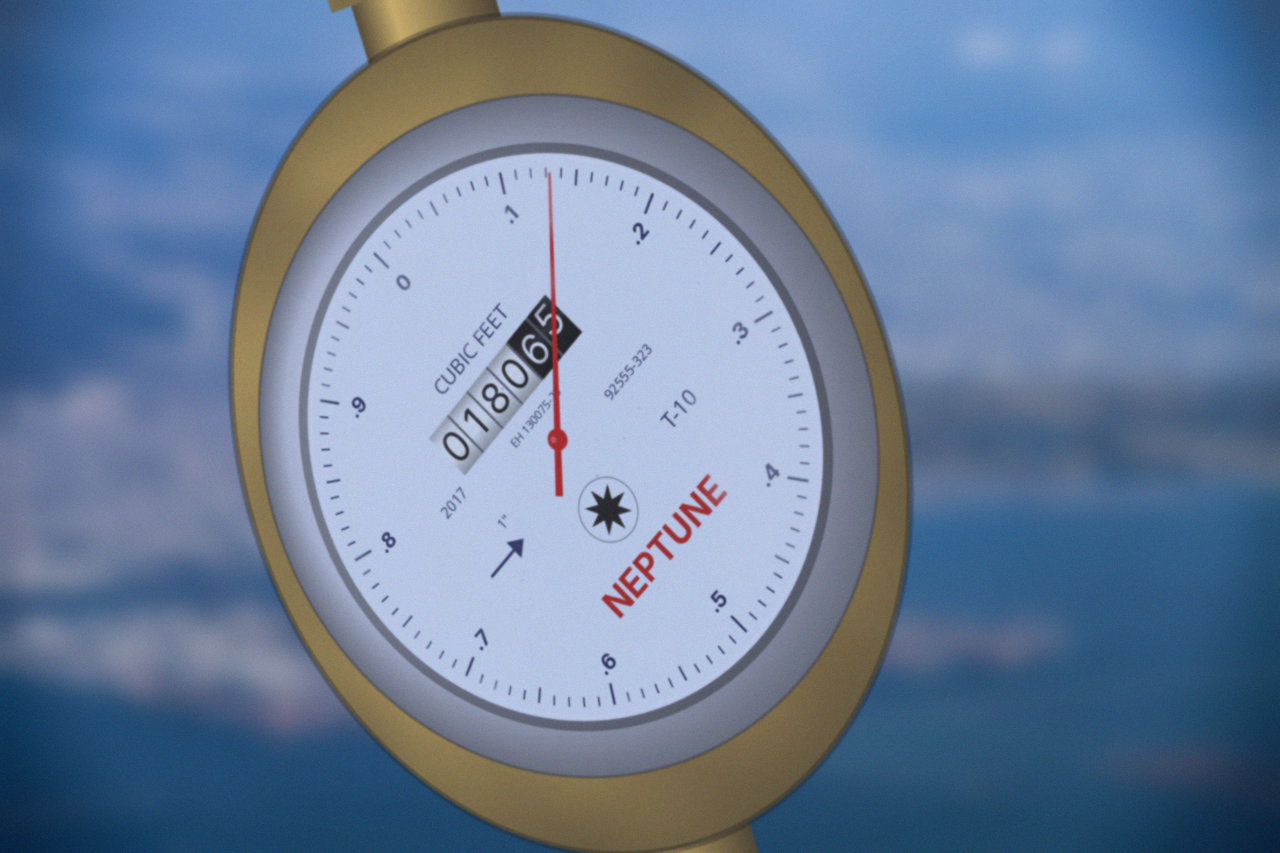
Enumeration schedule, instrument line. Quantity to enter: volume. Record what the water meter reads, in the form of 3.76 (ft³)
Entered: 18065.13 (ft³)
